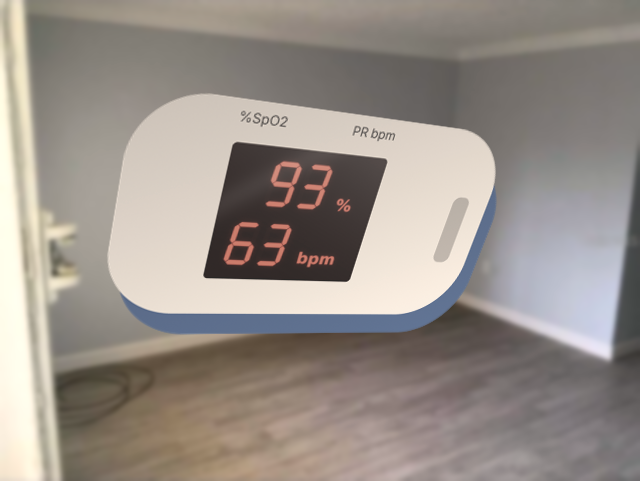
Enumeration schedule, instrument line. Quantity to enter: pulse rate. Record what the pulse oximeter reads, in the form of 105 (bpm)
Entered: 63 (bpm)
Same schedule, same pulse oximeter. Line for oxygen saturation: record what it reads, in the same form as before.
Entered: 93 (%)
